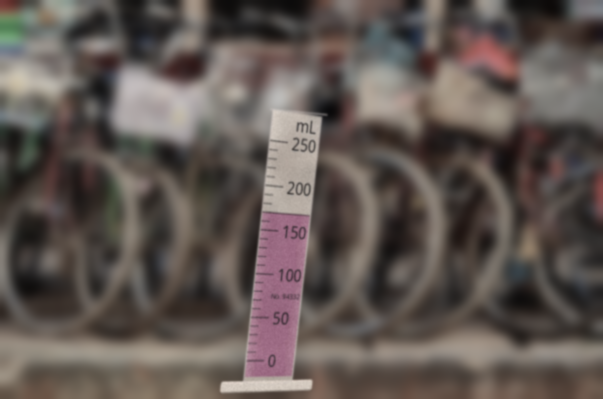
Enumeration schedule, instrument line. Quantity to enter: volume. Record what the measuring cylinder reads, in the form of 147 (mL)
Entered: 170 (mL)
